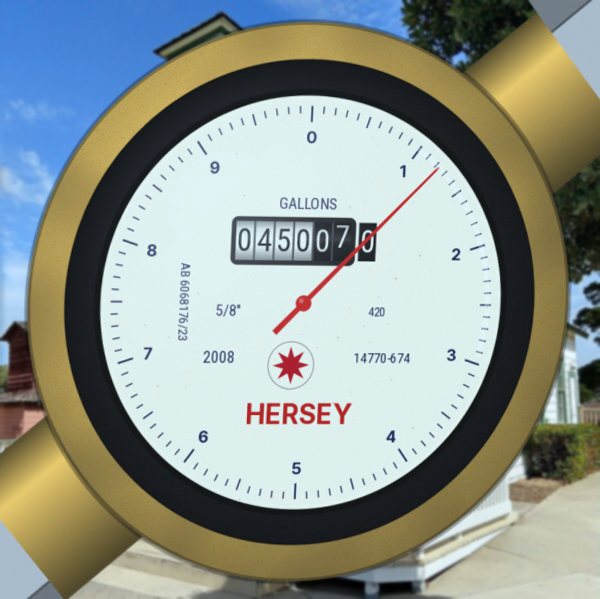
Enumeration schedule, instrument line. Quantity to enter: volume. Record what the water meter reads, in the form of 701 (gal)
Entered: 450071.2 (gal)
